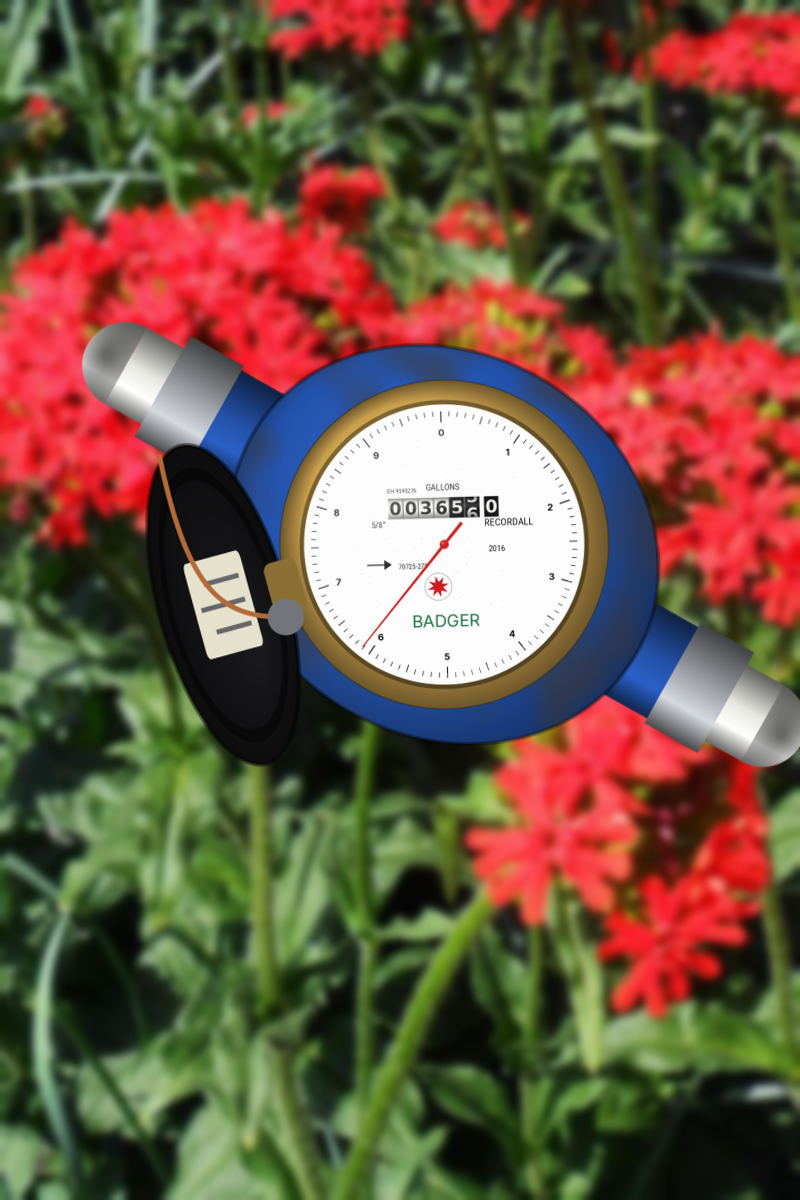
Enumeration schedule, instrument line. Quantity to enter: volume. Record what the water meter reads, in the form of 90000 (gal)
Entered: 36556.1 (gal)
